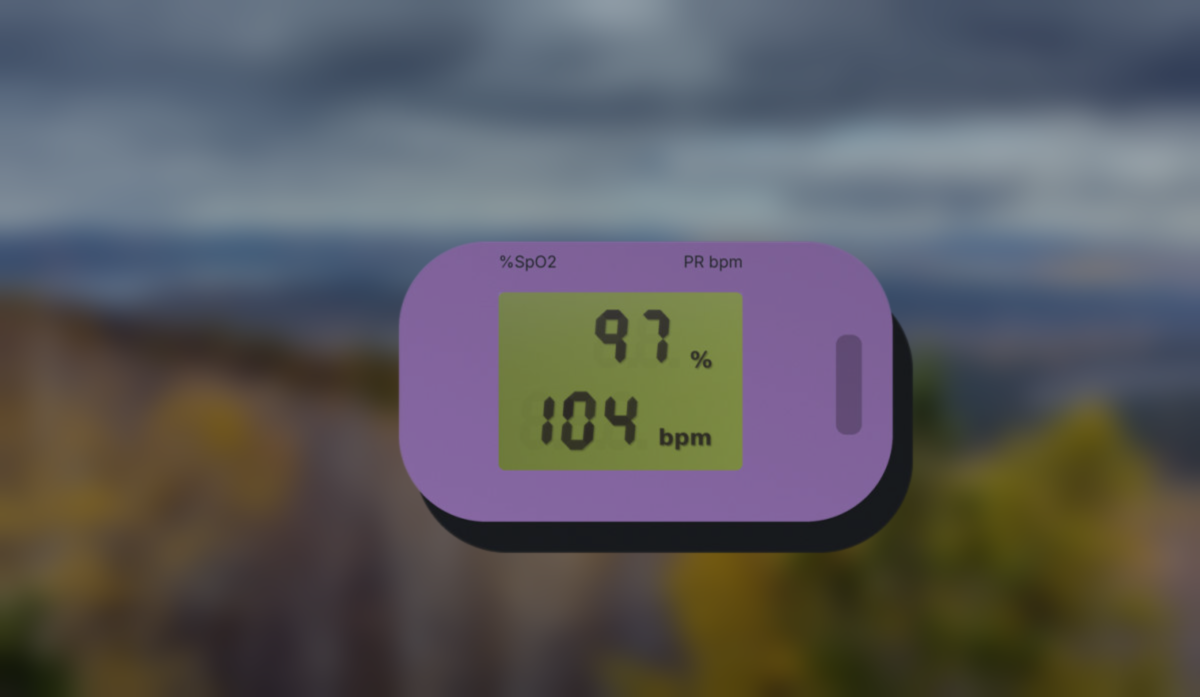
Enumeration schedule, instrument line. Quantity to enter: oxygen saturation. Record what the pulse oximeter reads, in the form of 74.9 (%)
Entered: 97 (%)
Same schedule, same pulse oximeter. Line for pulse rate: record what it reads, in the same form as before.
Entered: 104 (bpm)
